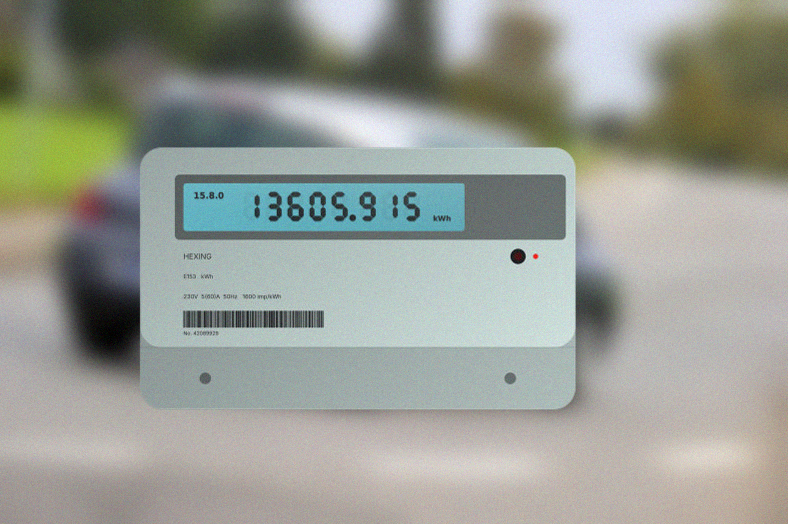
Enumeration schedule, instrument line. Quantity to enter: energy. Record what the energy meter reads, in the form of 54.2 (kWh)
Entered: 13605.915 (kWh)
